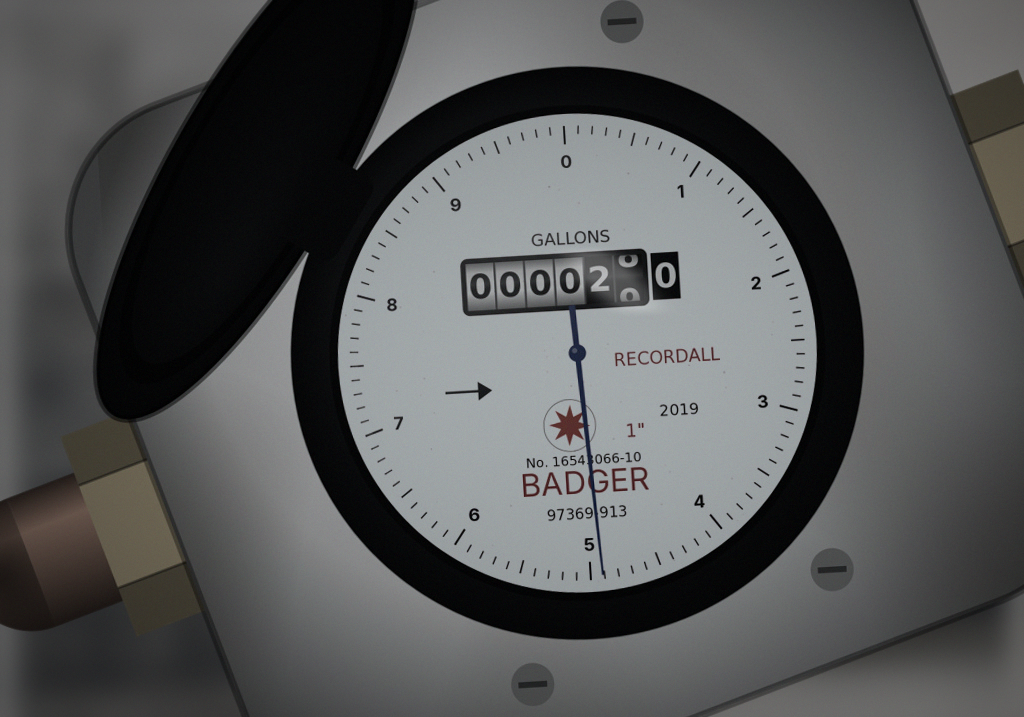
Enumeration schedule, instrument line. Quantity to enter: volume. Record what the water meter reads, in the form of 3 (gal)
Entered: 284.9 (gal)
